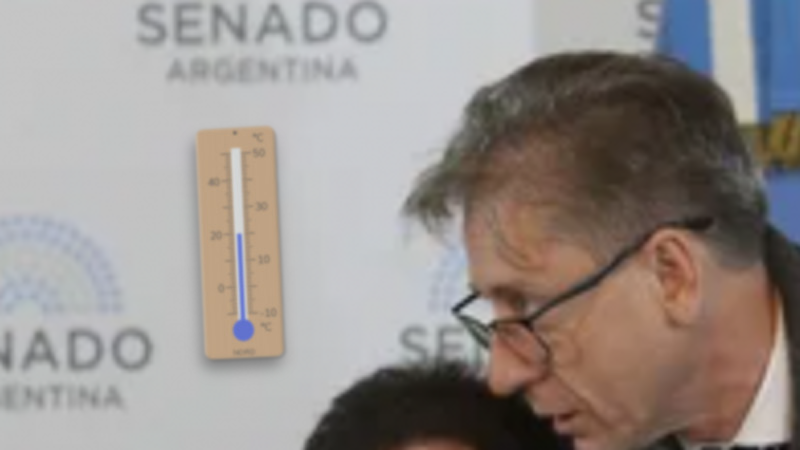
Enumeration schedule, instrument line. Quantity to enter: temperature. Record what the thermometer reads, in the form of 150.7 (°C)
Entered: 20 (°C)
